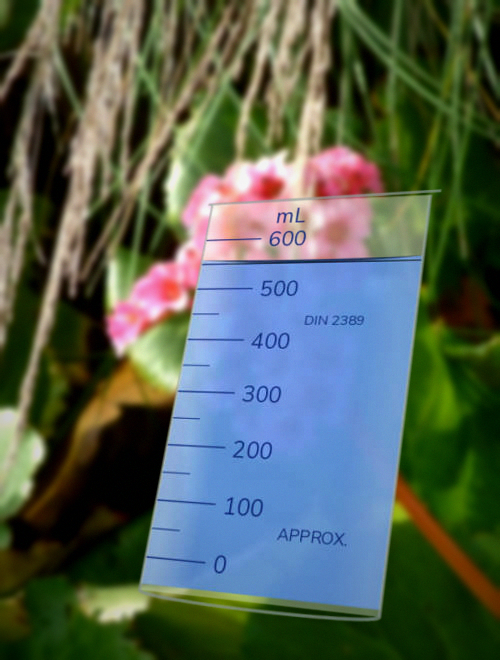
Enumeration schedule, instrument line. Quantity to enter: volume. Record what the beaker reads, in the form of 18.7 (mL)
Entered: 550 (mL)
